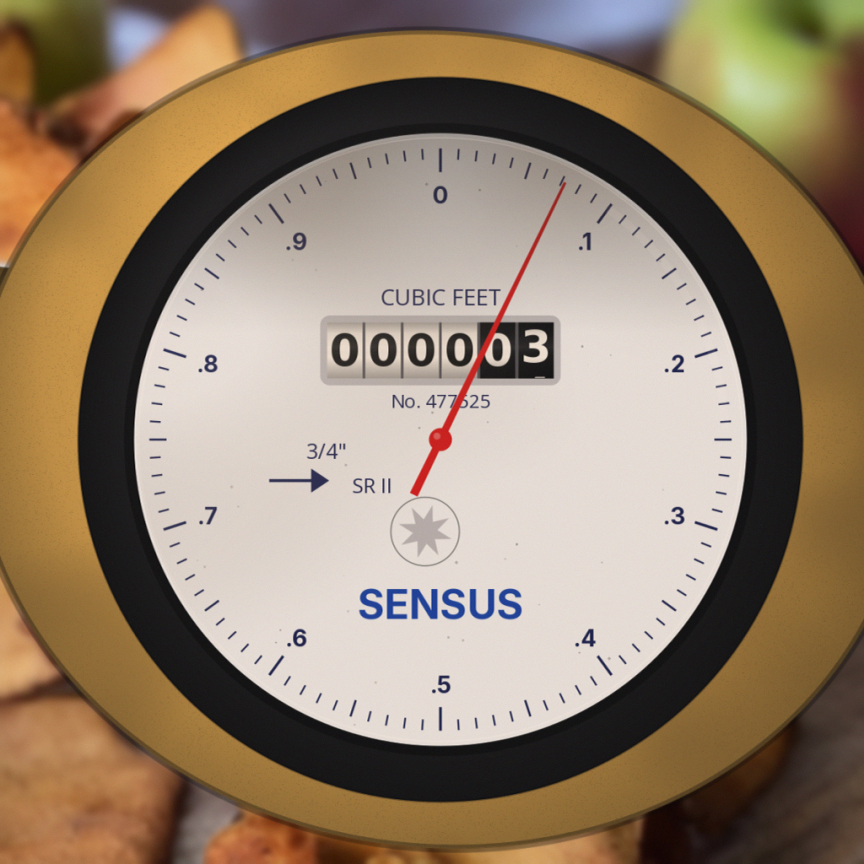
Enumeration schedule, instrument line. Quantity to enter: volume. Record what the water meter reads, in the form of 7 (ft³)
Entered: 3.07 (ft³)
